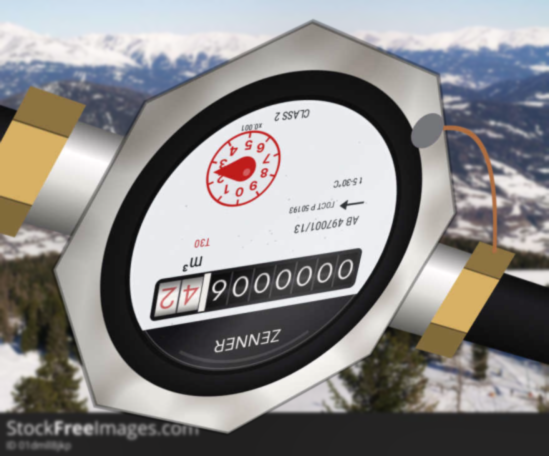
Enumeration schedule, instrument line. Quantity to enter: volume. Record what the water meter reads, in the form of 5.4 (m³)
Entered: 6.422 (m³)
